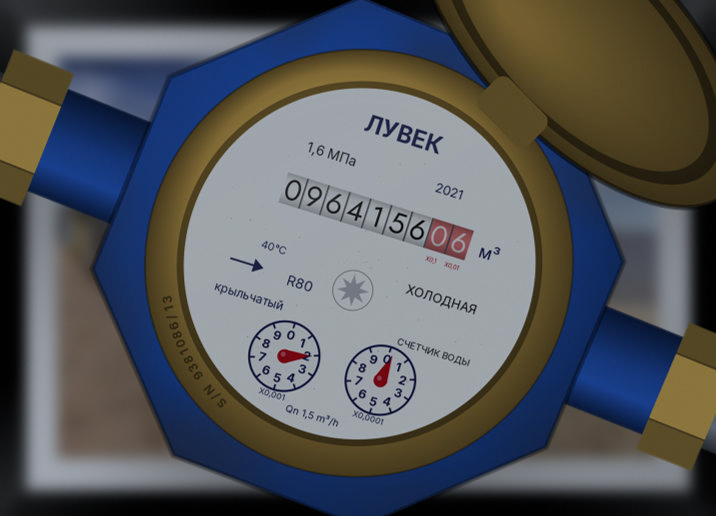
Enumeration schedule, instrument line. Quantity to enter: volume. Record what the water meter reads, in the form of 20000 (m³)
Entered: 964156.0620 (m³)
